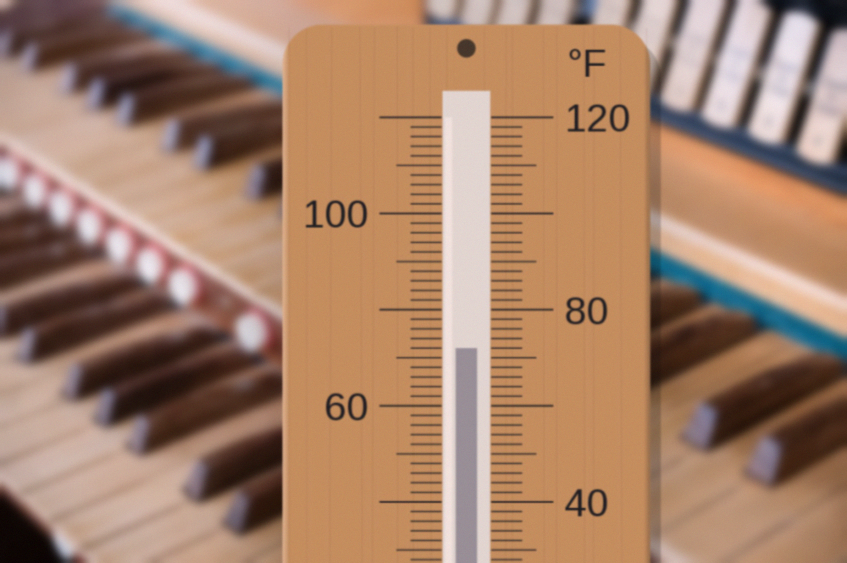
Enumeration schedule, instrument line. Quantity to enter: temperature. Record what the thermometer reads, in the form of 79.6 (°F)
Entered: 72 (°F)
